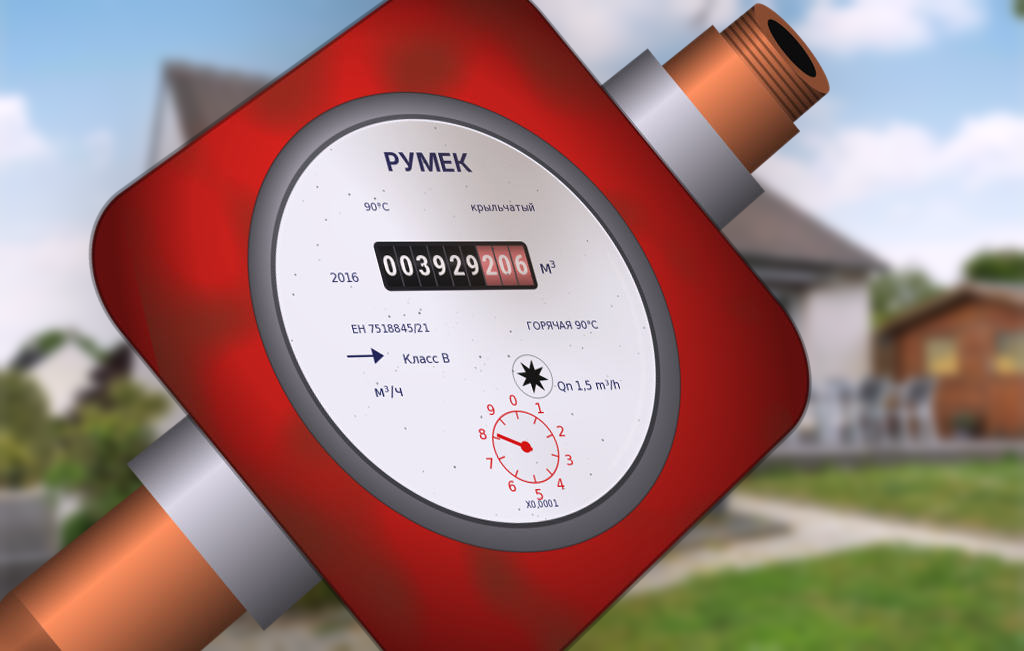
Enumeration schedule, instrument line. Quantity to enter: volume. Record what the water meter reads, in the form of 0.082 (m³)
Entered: 3929.2068 (m³)
